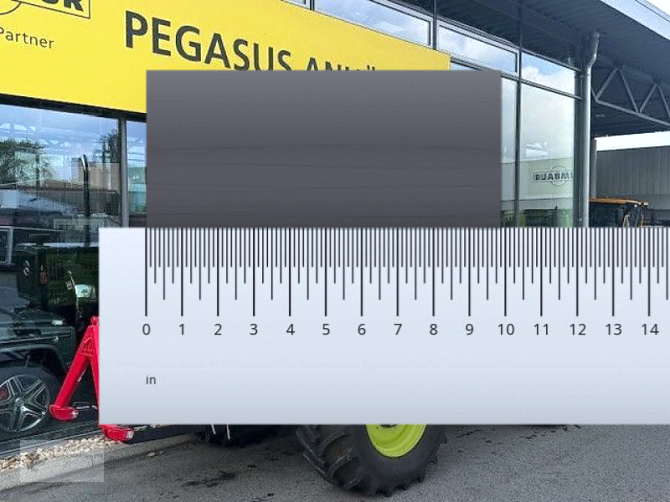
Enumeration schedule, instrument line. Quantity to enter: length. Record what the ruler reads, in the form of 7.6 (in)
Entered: 9.875 (in)
